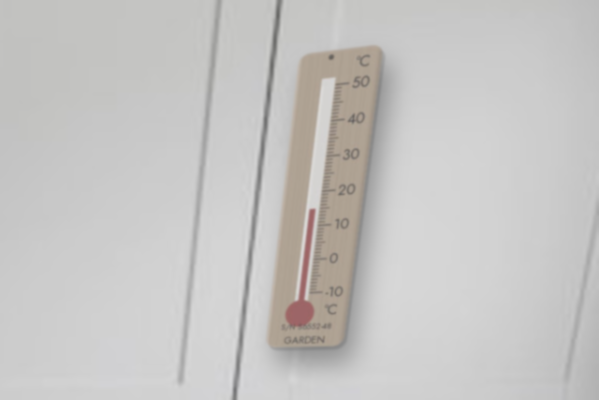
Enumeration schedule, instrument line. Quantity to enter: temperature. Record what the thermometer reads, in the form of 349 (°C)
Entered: 15 (°C)
